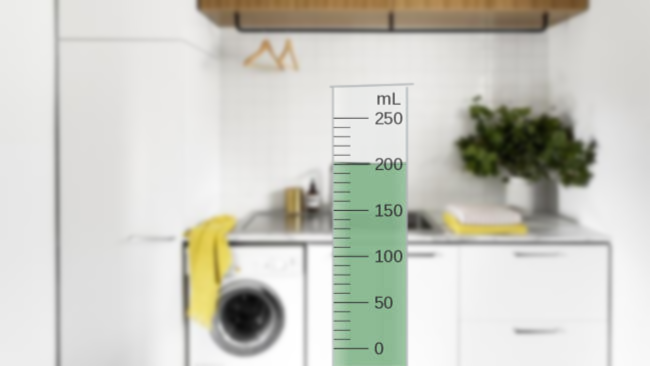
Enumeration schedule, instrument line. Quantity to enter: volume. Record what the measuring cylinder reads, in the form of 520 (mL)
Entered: 200 (mL)
